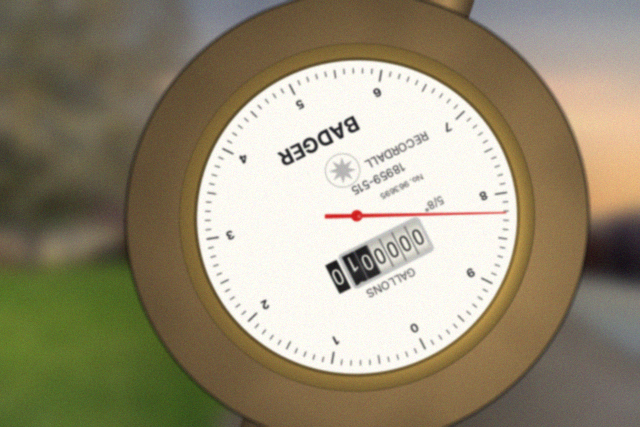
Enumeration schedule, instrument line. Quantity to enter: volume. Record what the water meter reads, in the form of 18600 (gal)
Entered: 8.2 (gal)
